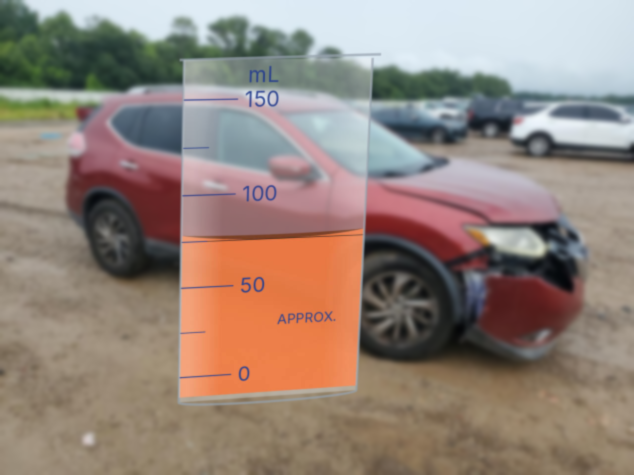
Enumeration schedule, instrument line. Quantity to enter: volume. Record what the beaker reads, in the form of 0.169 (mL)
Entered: 75 (mL)
